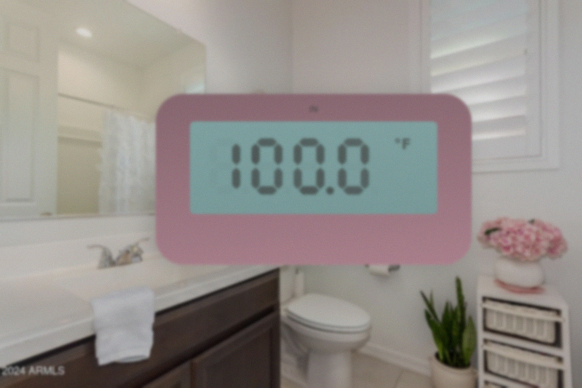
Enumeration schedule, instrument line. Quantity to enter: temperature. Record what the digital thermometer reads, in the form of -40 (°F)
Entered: 100.0 (°F)
